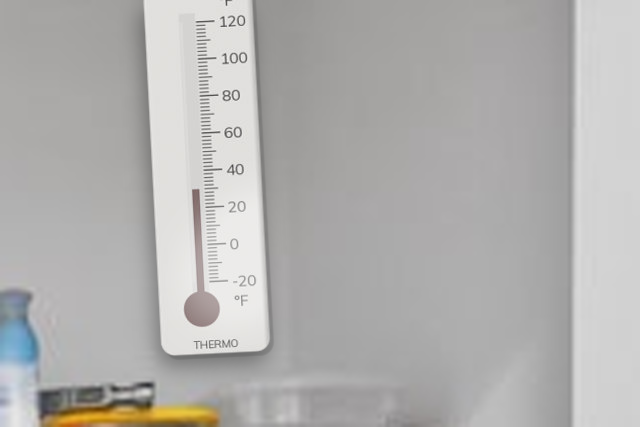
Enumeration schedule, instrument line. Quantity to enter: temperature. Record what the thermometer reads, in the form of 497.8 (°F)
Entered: 30 (°F)
